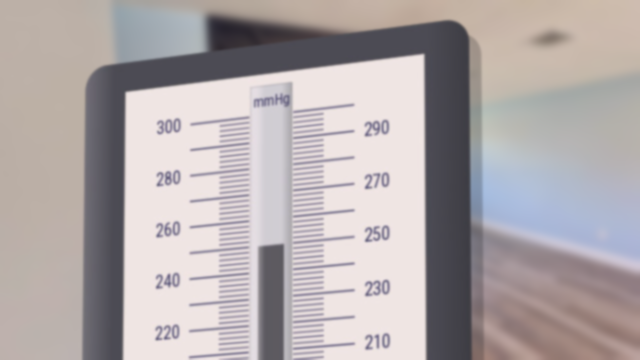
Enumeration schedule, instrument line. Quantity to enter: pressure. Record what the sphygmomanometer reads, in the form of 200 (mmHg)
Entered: 250 (mmHg)
